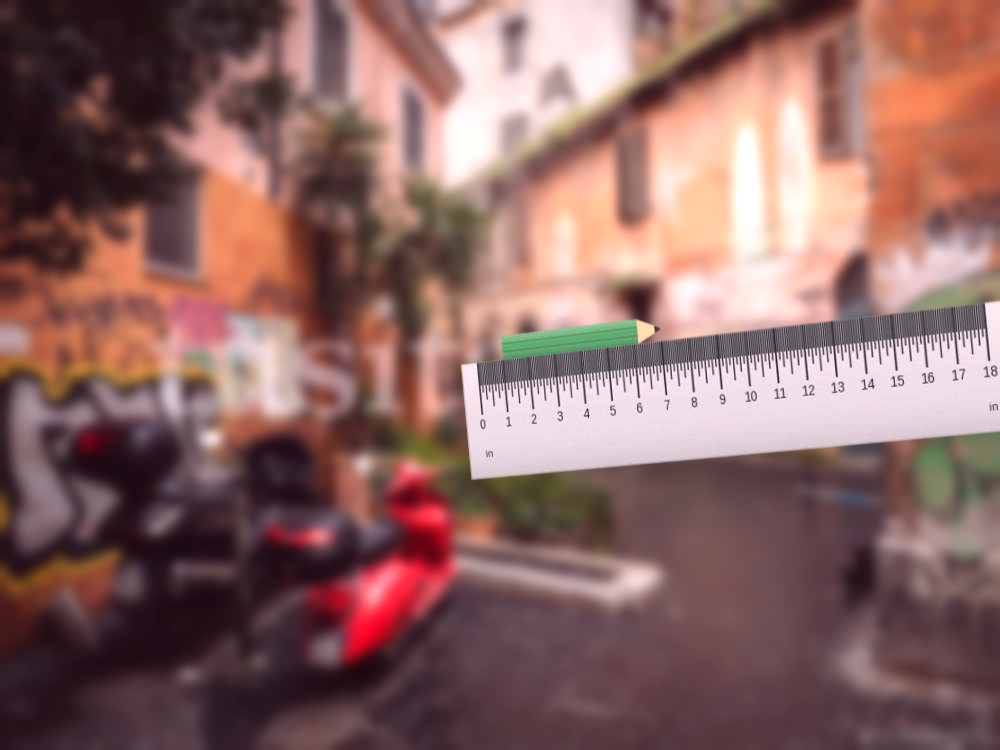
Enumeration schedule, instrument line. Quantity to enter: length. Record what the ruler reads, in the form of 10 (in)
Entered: 6 (in)
